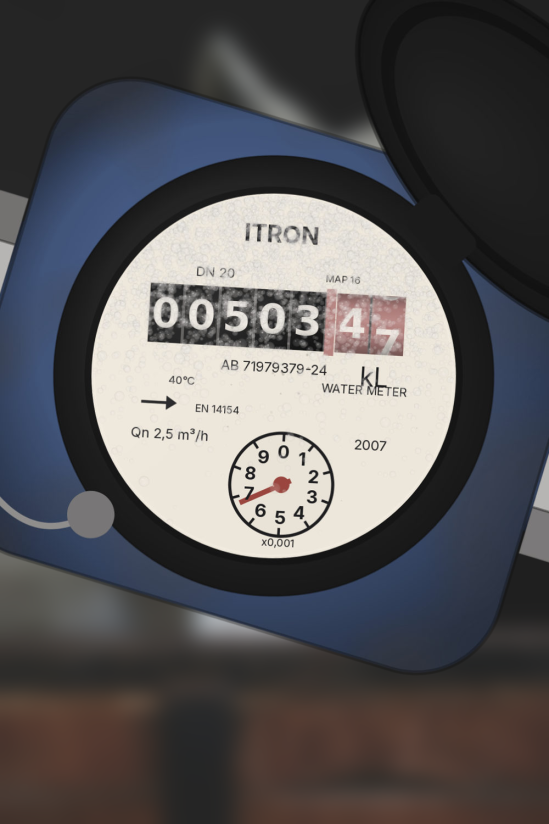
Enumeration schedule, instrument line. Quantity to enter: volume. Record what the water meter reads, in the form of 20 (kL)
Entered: 503.466 (kL)
